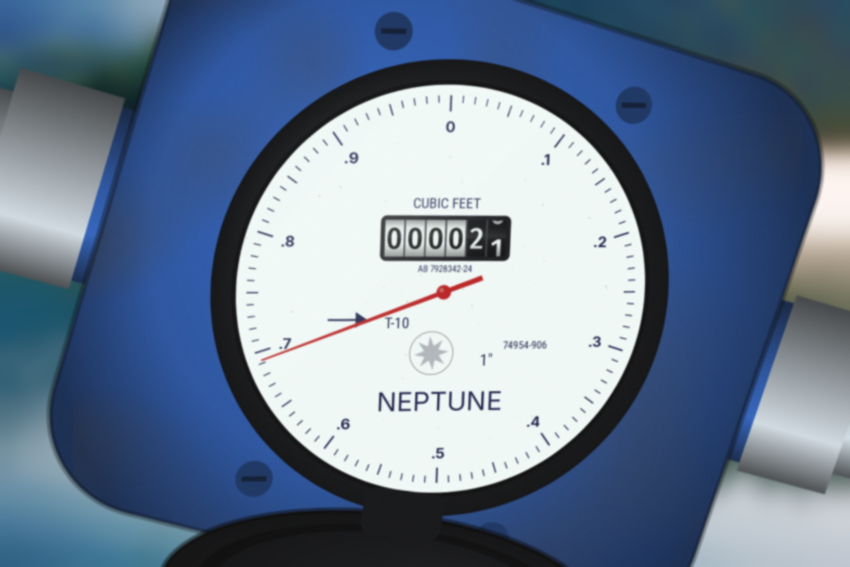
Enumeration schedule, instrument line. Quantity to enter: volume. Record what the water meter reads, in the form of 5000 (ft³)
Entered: 20.69 (ft³)
